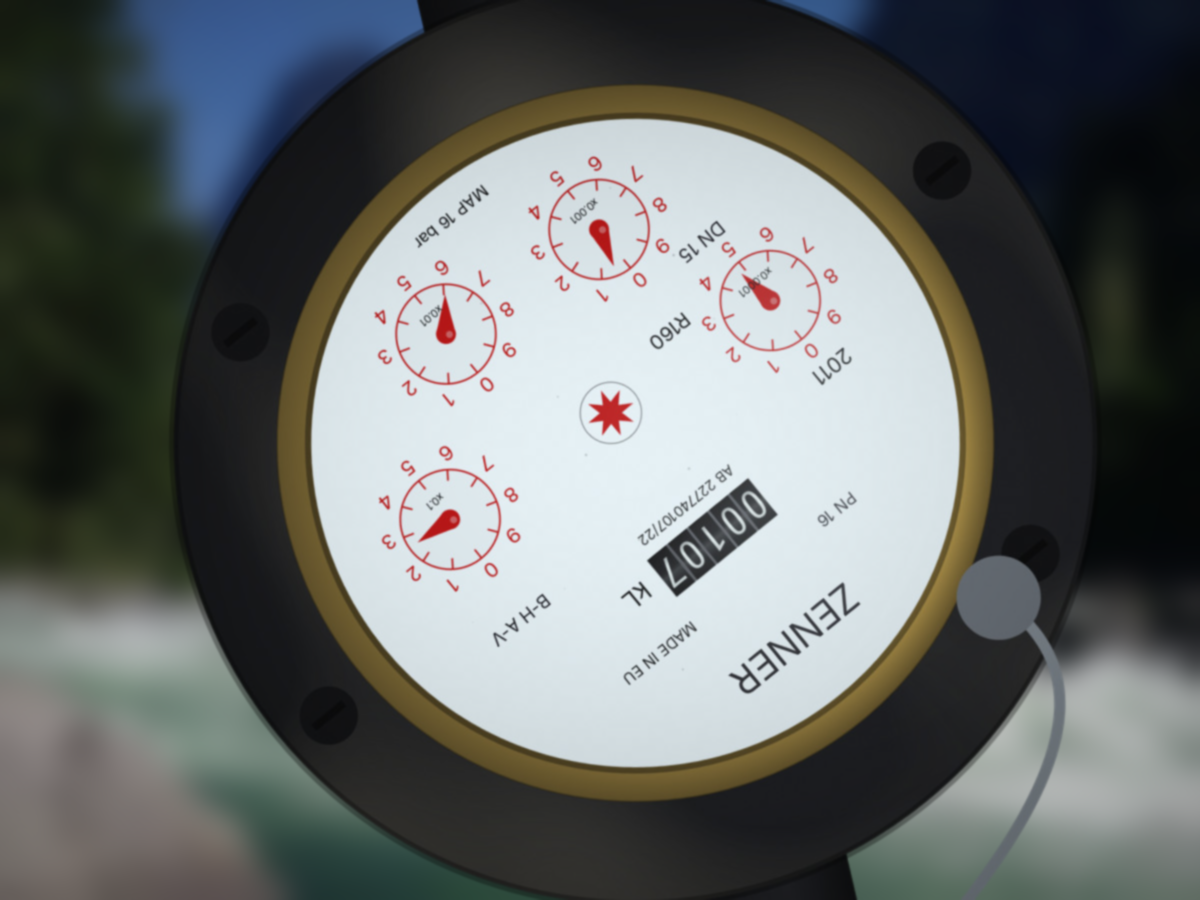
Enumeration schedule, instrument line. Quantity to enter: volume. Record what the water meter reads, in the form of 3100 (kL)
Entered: 107.2604 (kL)
